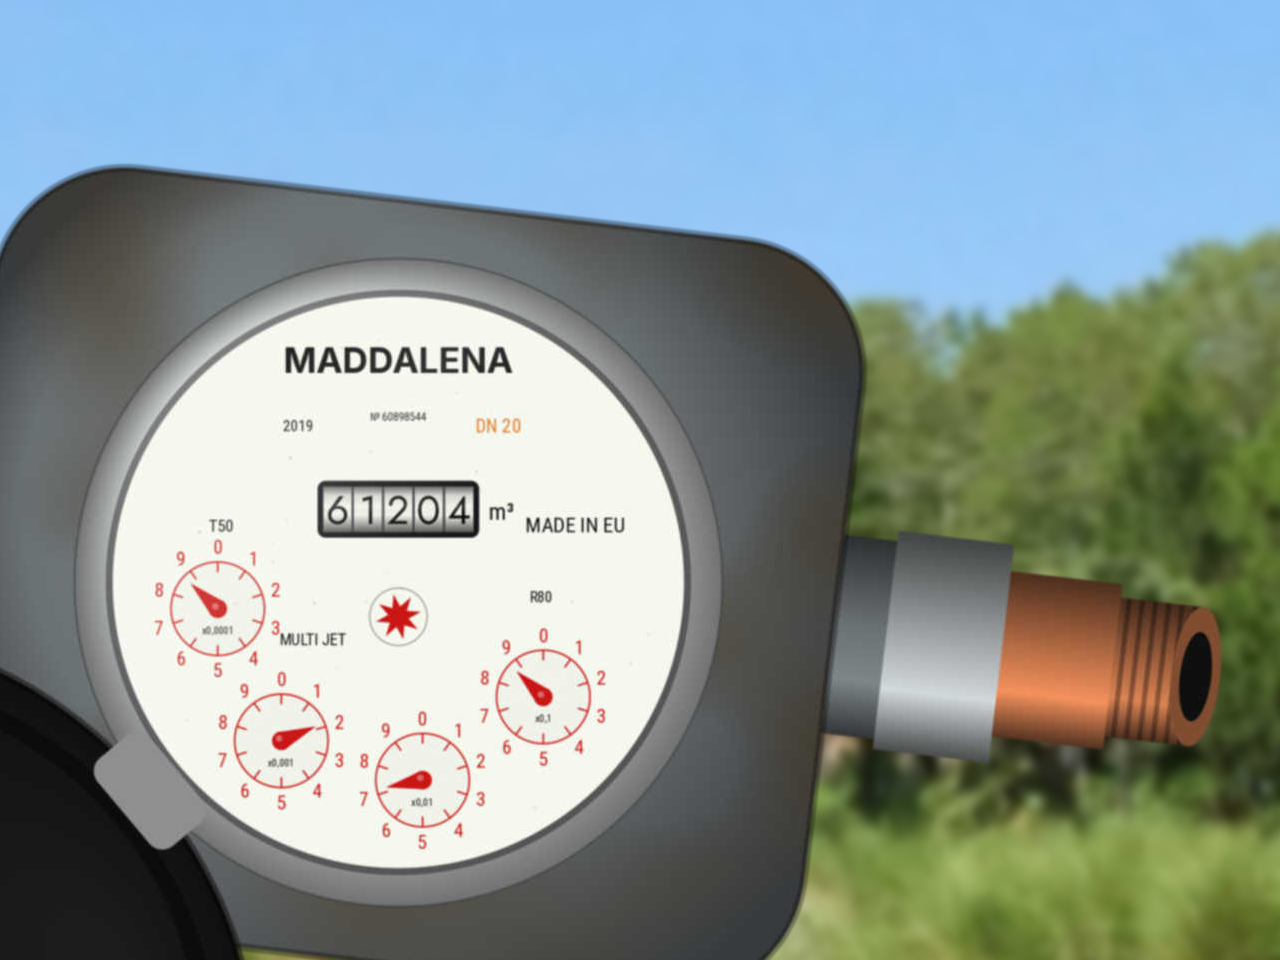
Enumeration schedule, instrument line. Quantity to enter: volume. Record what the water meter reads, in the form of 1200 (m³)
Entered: 61204.8718 (m³)
